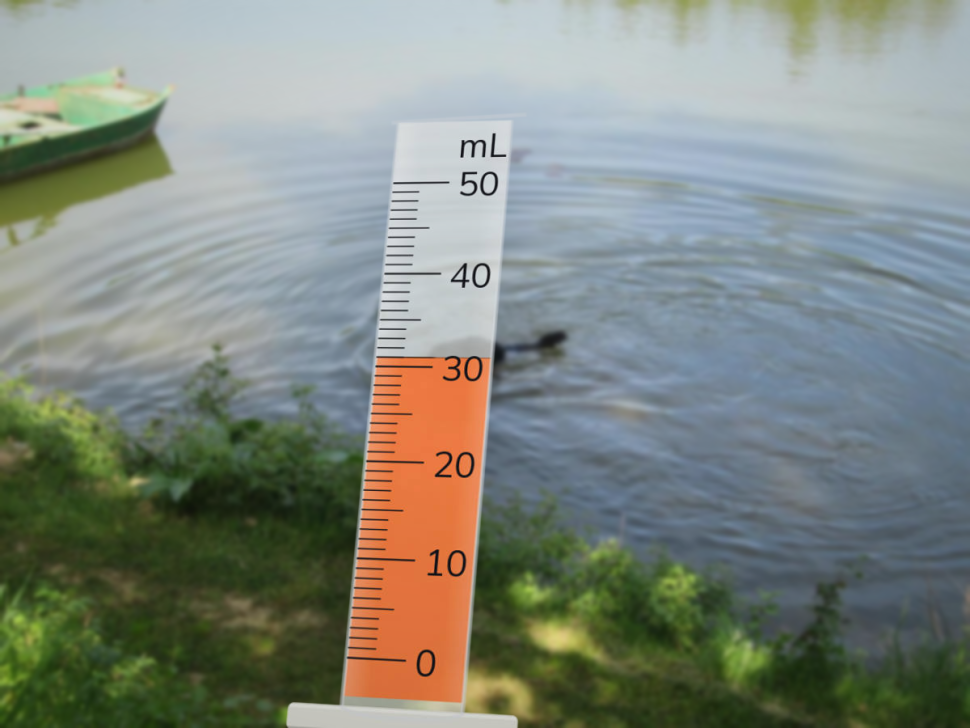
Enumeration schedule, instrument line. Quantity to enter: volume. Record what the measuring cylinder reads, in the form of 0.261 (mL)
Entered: 31 (mL)
